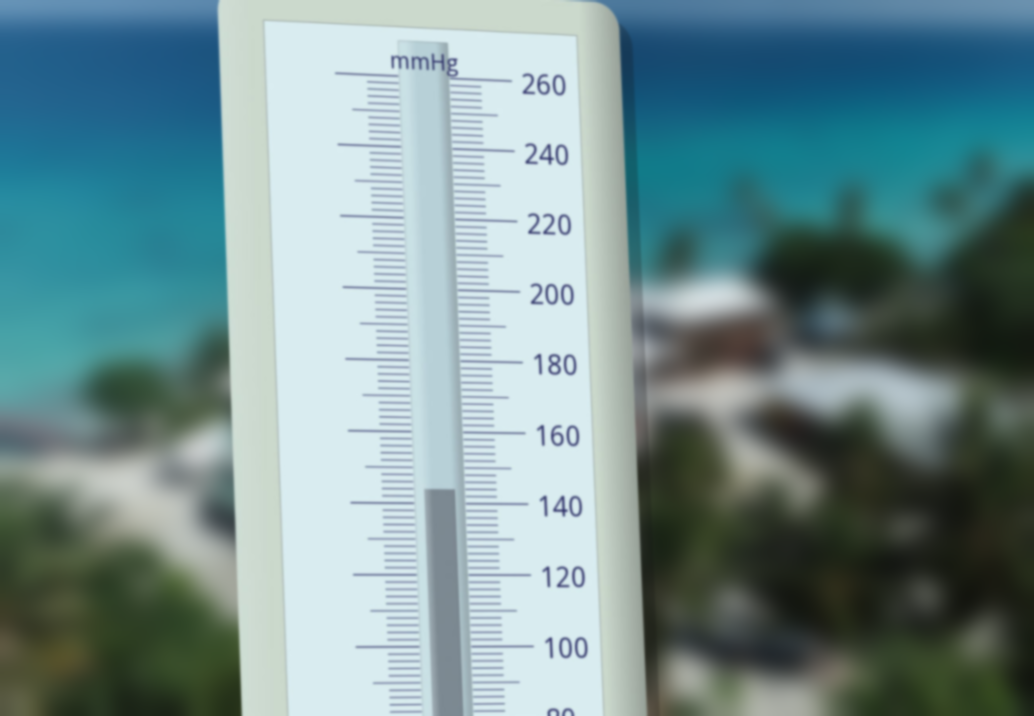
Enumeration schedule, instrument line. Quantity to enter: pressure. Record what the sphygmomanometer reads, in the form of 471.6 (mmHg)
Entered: 144 (mmHg)
